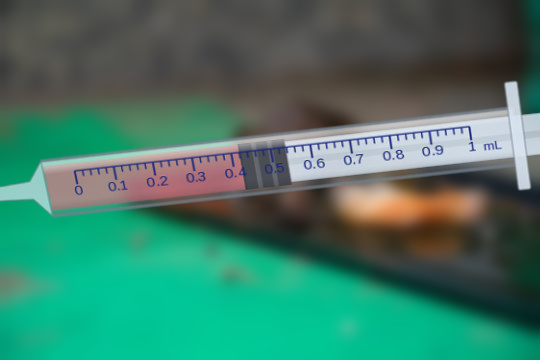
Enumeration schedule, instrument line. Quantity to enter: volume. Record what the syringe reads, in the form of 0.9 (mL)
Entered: 0.42 (mL)
